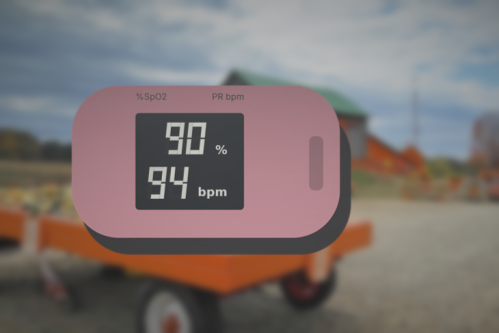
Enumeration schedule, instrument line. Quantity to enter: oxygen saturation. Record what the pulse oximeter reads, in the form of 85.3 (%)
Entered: 90 (%)
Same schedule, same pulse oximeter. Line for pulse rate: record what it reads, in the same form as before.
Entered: 94 (bpm)
